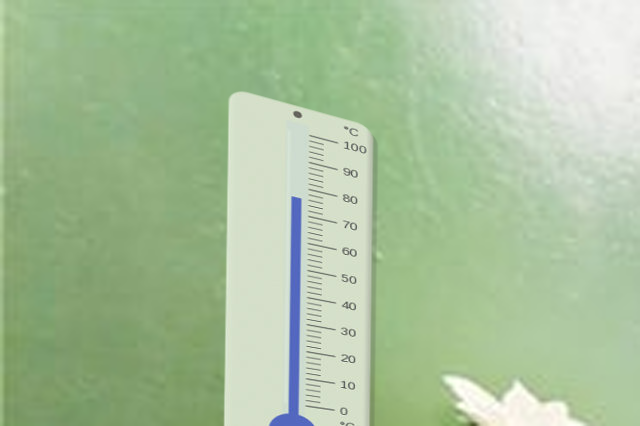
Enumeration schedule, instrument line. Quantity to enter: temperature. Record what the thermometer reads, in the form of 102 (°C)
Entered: 76 (°C)
